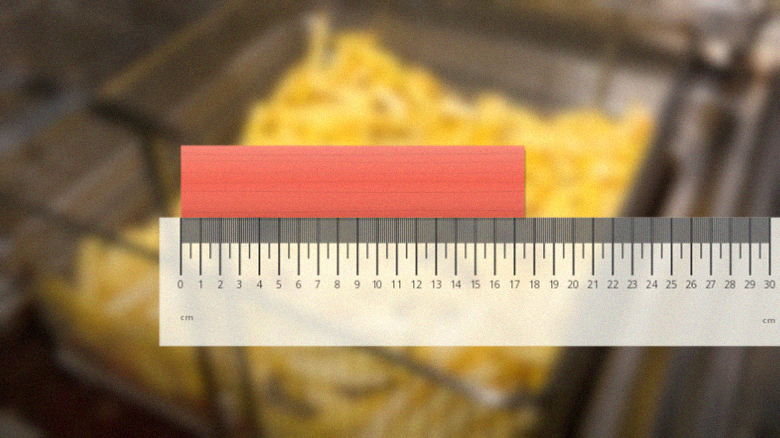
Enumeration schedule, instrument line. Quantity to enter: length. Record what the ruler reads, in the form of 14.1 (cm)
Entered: 17.5 (cm)
